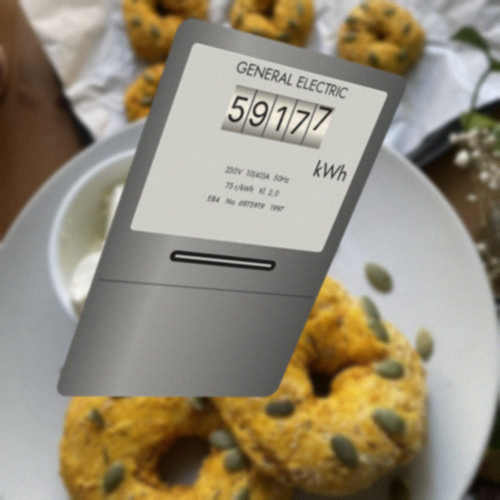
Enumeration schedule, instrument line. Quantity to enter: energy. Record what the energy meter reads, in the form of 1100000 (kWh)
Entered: 59177 (kWh)
